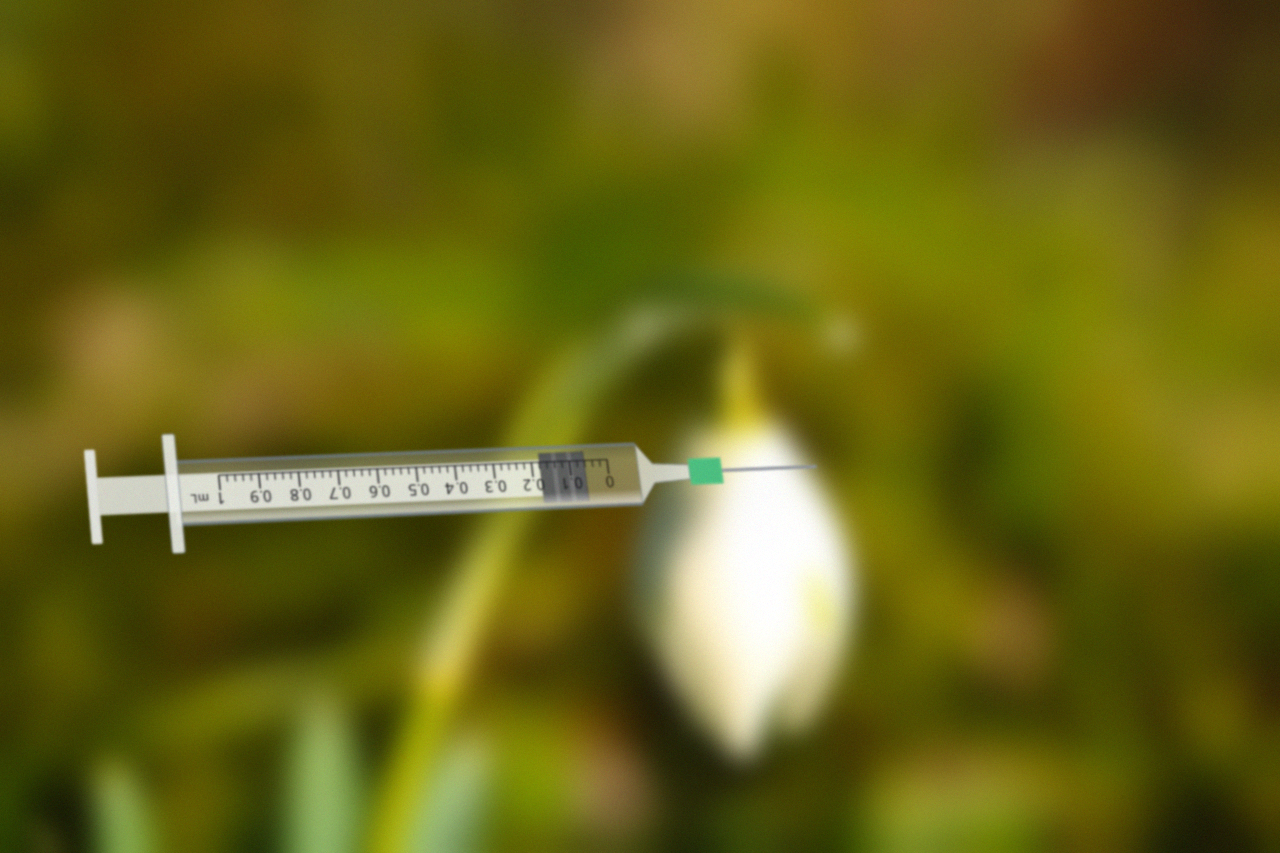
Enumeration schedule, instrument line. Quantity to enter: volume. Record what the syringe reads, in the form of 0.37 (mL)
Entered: 0.06 (mL)
